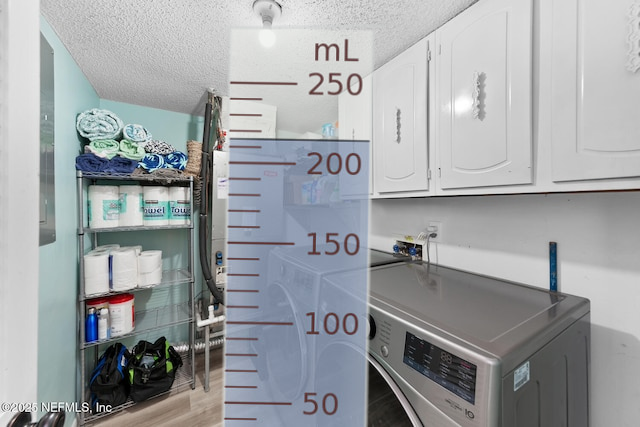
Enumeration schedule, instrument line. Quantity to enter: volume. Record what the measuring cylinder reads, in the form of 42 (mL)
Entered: 215 (mL)
